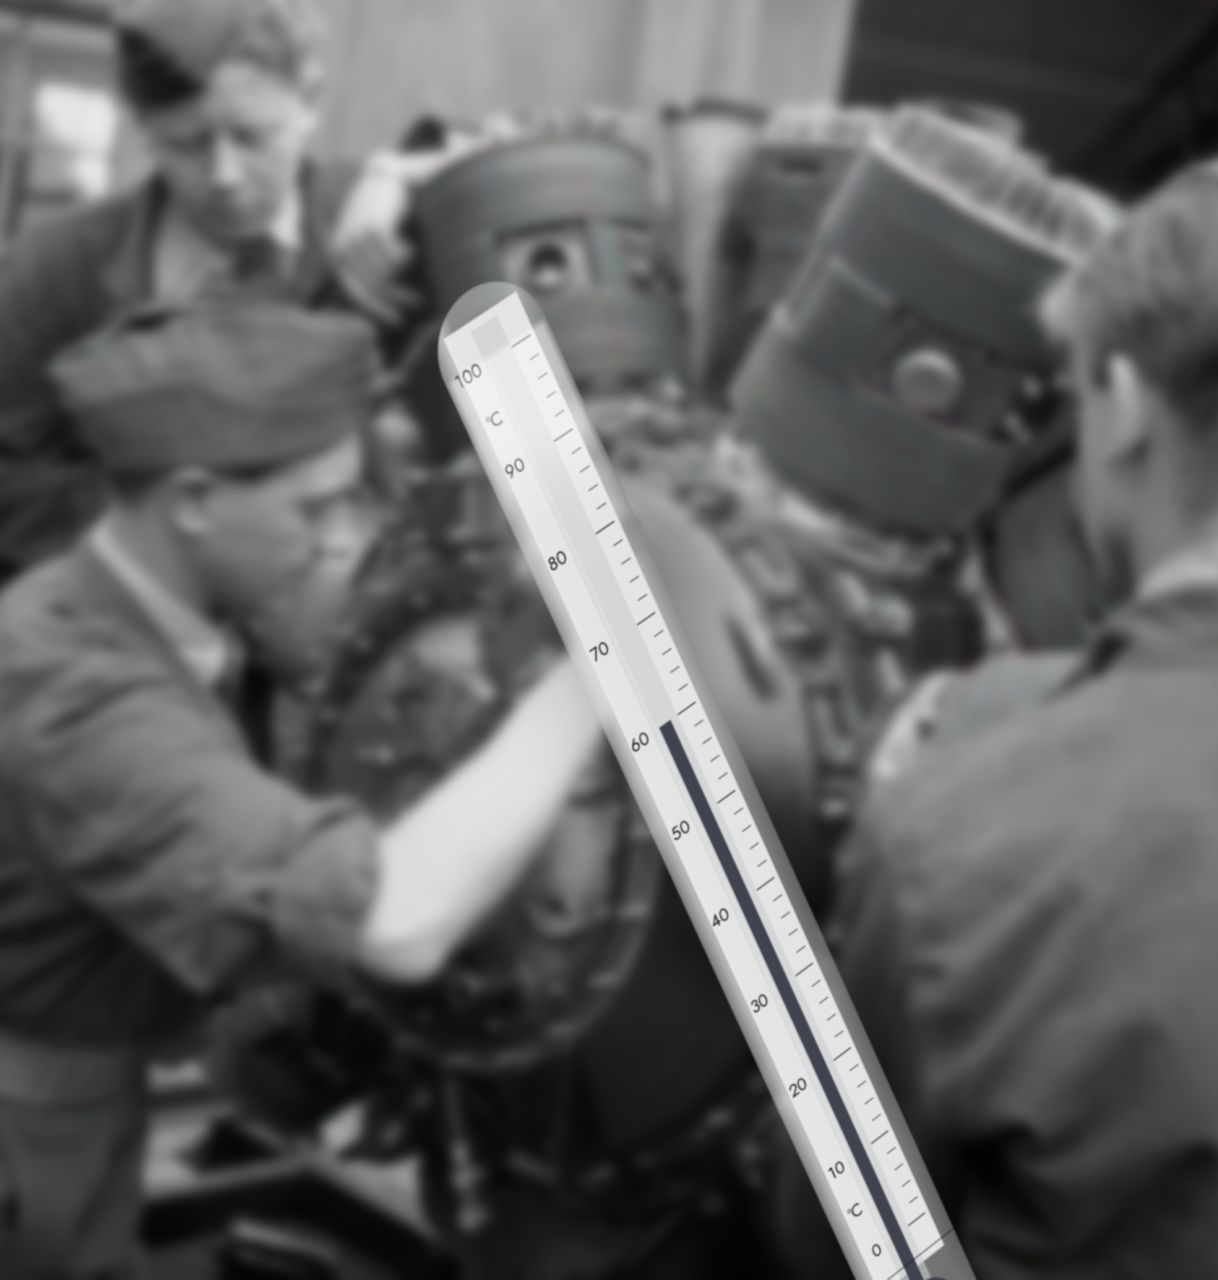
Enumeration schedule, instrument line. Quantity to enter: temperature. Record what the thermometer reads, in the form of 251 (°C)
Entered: 60 (°C)
